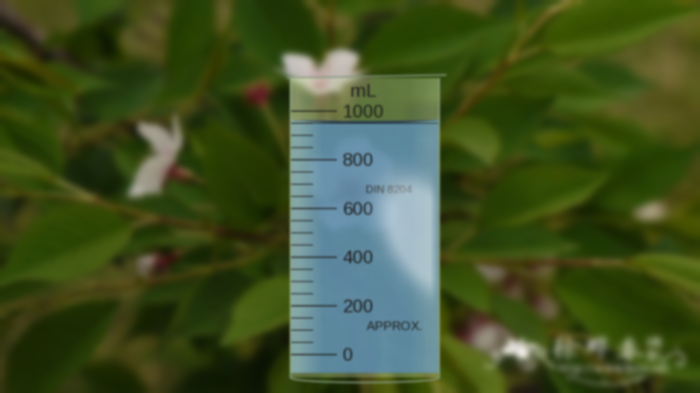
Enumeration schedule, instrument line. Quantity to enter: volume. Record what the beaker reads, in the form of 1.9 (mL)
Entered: 950 (mL)
